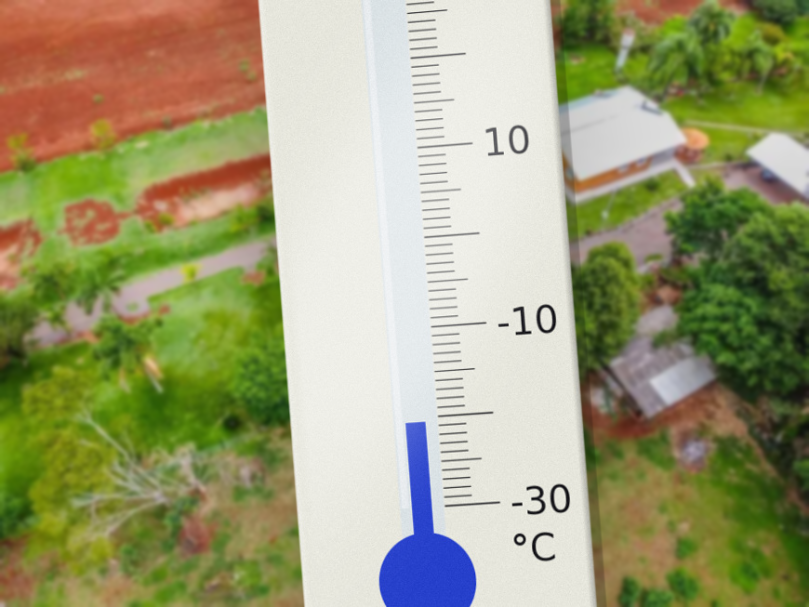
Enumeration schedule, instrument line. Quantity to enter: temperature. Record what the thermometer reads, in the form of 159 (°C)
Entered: -20.5 (°C)
